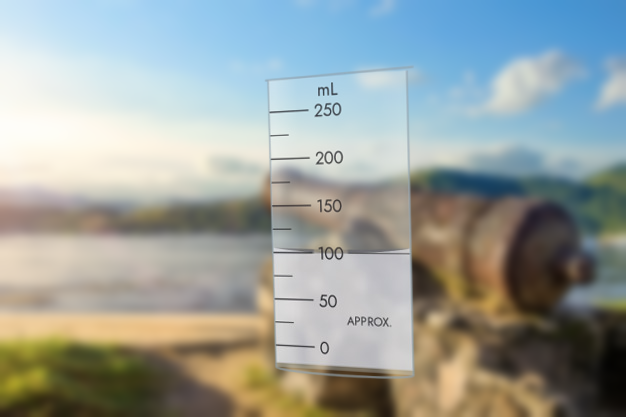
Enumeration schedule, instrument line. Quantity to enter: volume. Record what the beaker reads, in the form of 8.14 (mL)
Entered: 100 (mL)
